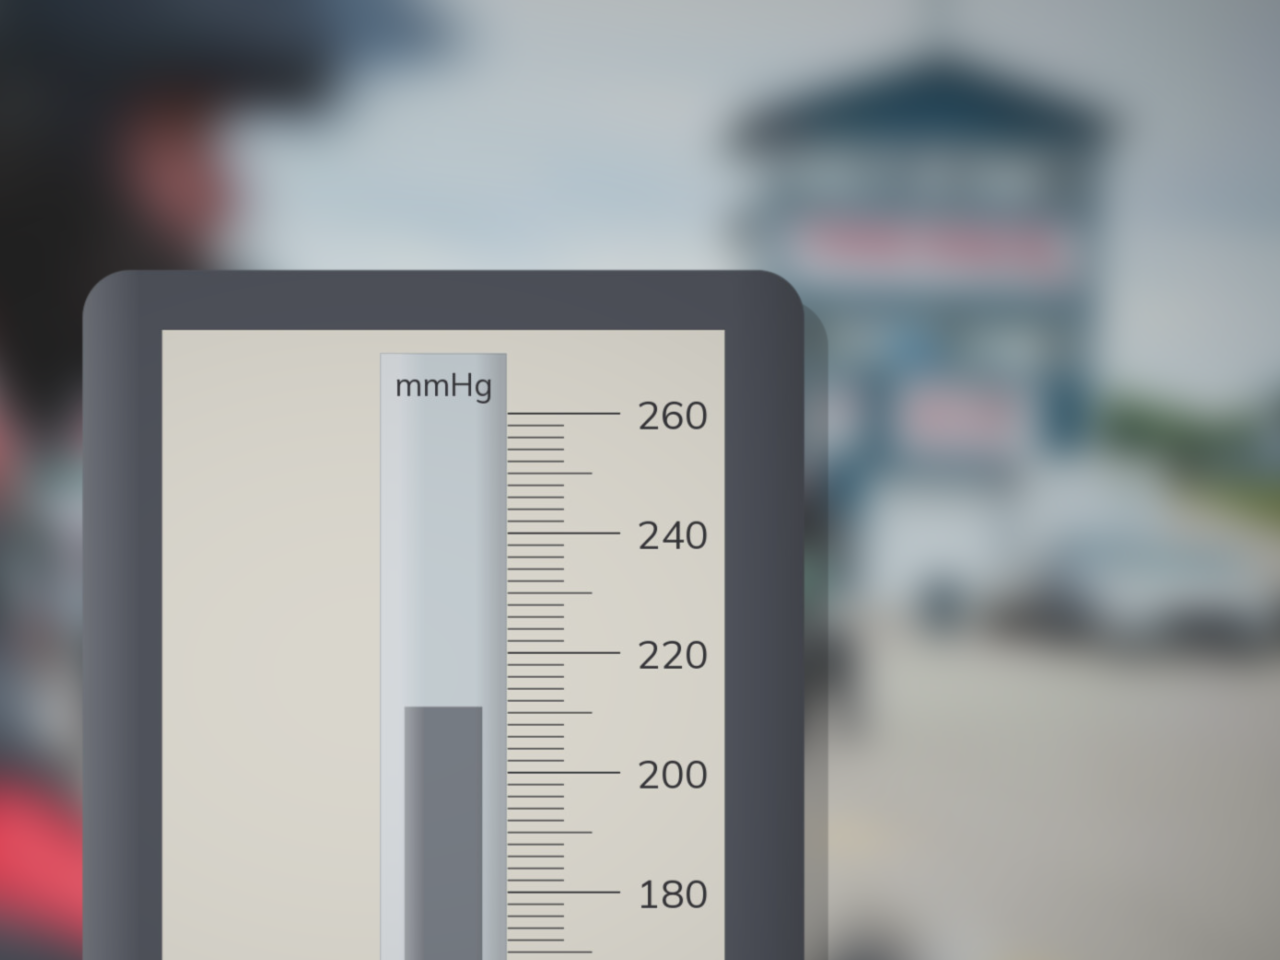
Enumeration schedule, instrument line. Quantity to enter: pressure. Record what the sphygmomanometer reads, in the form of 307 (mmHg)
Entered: 211 (mmHg)
